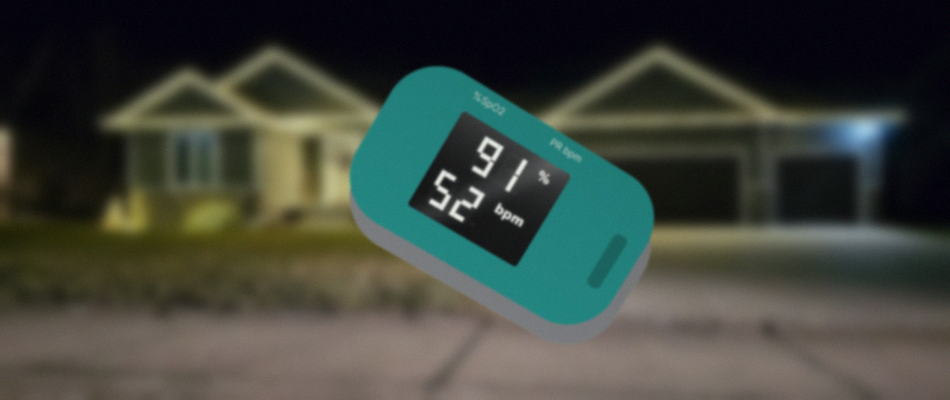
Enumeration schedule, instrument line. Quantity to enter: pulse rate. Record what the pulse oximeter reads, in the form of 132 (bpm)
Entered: 52 (bpm)
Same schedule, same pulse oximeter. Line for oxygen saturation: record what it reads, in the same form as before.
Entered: 91 (%)
